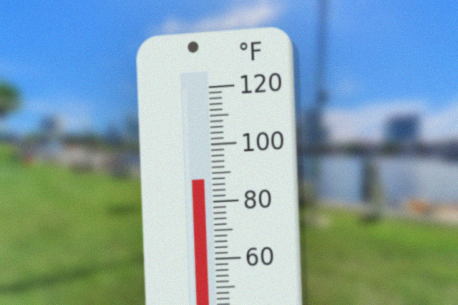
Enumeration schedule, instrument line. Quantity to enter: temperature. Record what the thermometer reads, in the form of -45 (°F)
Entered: 88 (°F)
